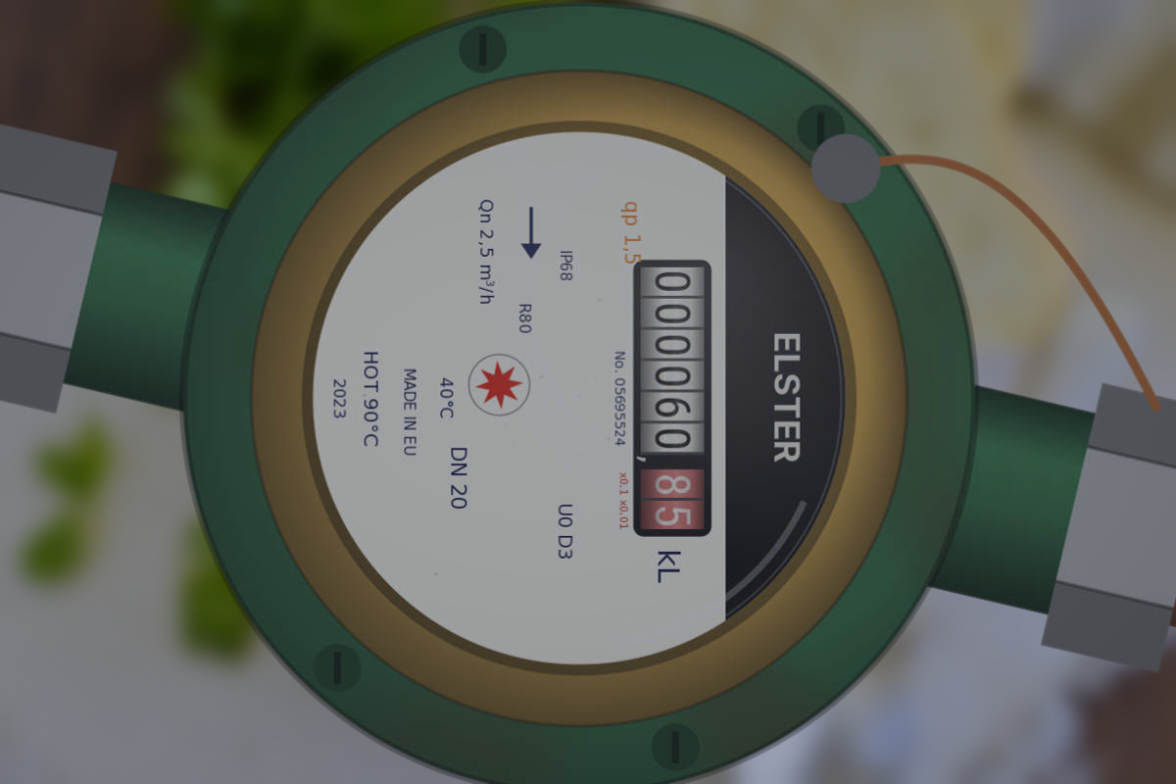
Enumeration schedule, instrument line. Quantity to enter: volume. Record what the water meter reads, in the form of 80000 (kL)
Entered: 60.85 (kL)
